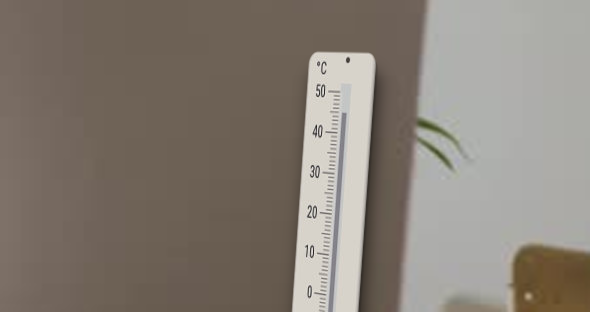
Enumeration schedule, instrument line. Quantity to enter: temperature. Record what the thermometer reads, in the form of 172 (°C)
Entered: 45 (°C)
